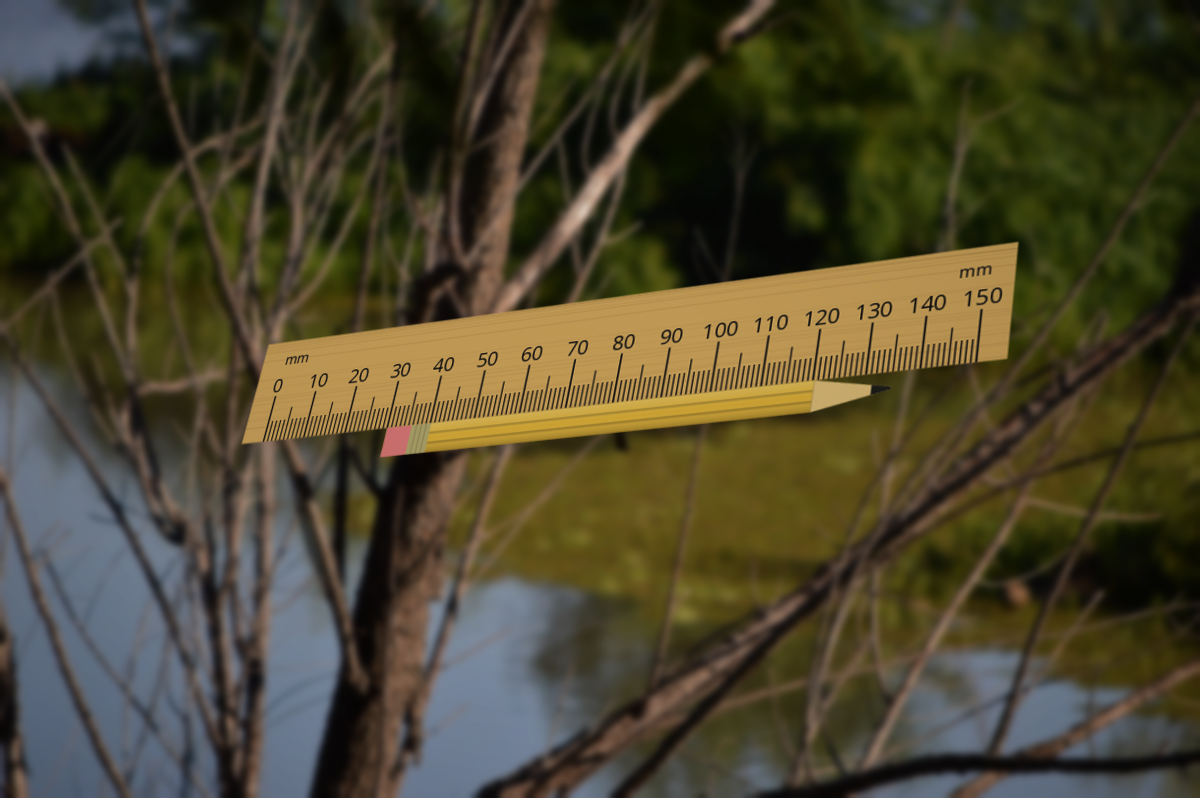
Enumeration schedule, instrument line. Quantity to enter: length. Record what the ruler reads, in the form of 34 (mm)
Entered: 105 (mm)
